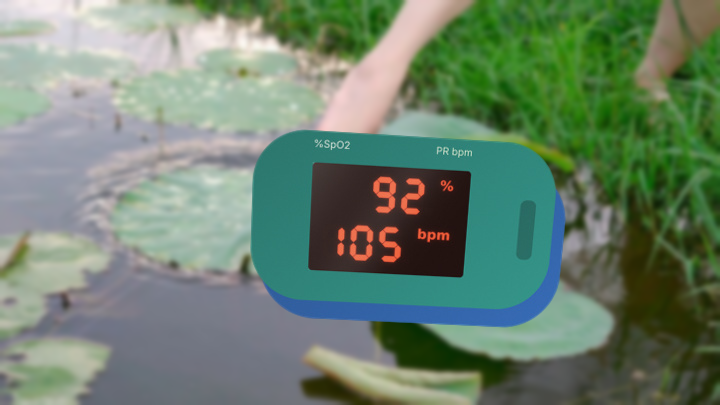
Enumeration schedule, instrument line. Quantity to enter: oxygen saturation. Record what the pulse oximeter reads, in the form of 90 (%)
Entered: 92 (%)
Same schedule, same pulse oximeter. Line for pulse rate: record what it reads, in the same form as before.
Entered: 105 (bpm)
